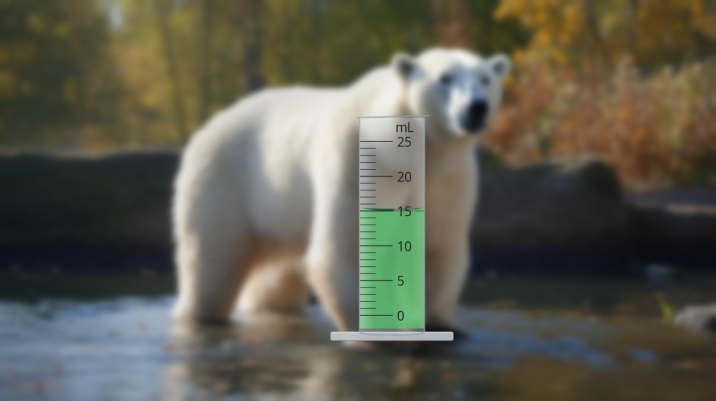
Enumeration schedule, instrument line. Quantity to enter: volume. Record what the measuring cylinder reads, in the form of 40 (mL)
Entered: 15 (mL)
